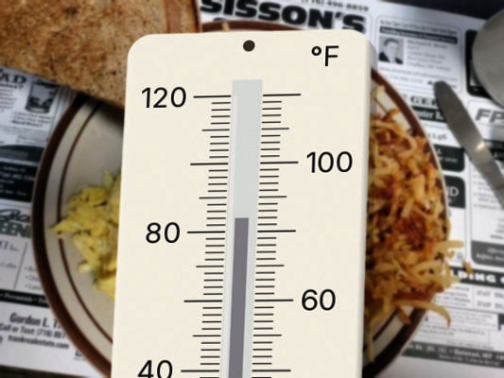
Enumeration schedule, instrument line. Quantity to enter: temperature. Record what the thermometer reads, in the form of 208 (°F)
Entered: 84 (°F)
